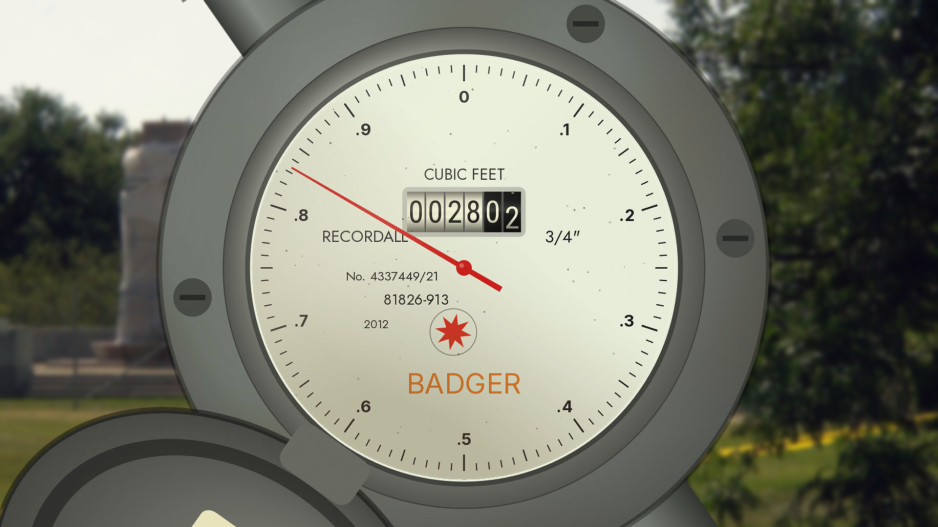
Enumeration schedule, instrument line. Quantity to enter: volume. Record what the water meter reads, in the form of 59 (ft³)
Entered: 2801.83 (ft³)
